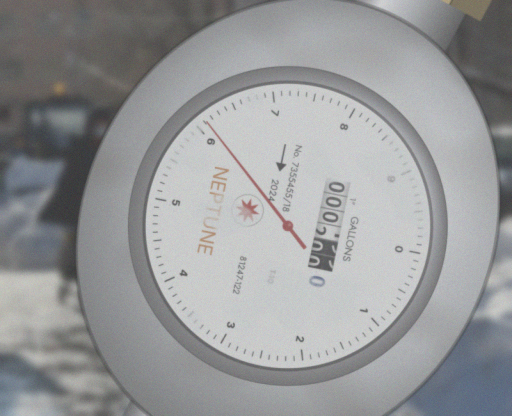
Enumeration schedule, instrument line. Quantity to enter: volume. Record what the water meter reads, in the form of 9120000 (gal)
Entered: 1996.1 (gal)
